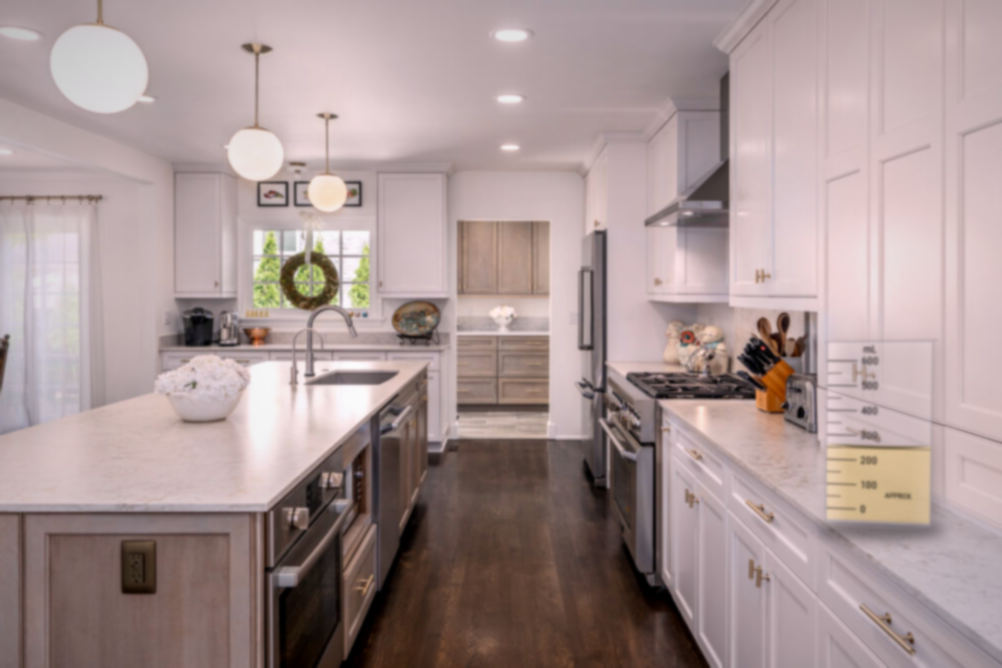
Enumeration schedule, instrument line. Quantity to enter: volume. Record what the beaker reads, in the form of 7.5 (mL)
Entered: 250 (mL)
